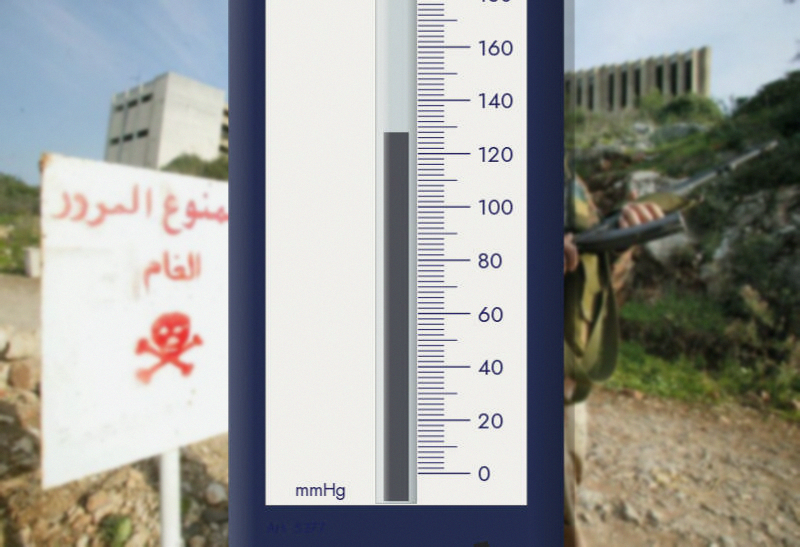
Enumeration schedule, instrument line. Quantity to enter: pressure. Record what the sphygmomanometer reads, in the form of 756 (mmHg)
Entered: 128 (mmHg)
